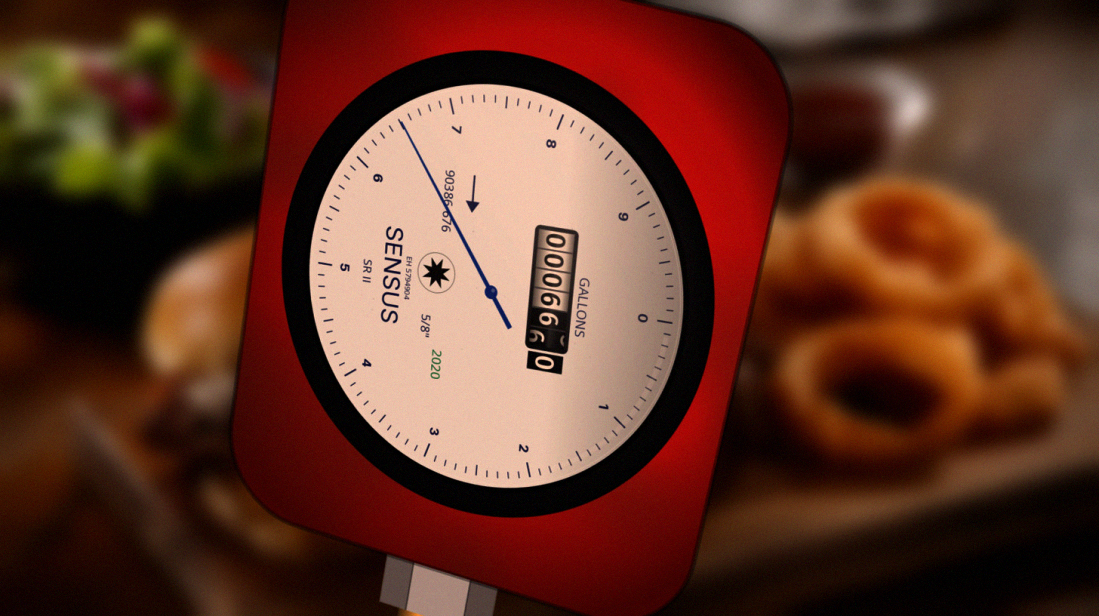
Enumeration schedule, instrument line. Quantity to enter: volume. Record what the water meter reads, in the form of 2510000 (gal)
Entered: 6656.5 (gal)
